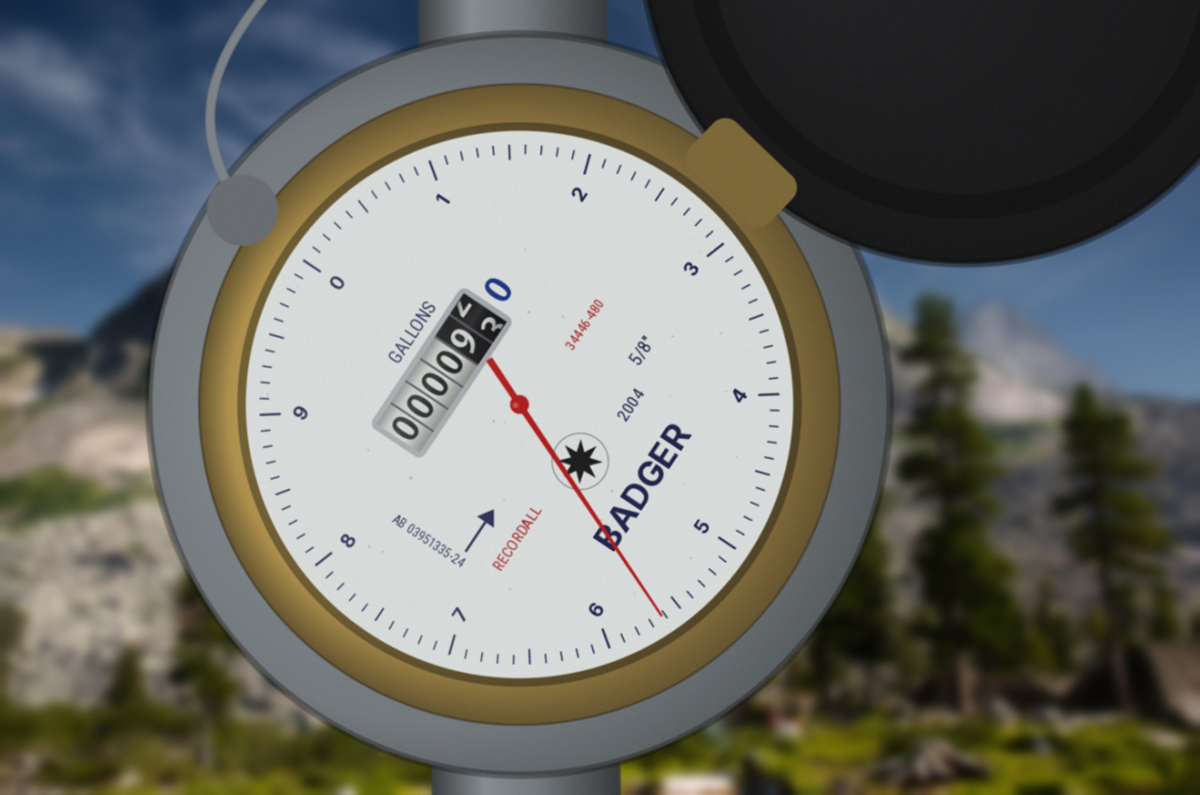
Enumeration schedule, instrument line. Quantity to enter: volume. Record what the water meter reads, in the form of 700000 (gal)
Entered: 925.6 (gal)
